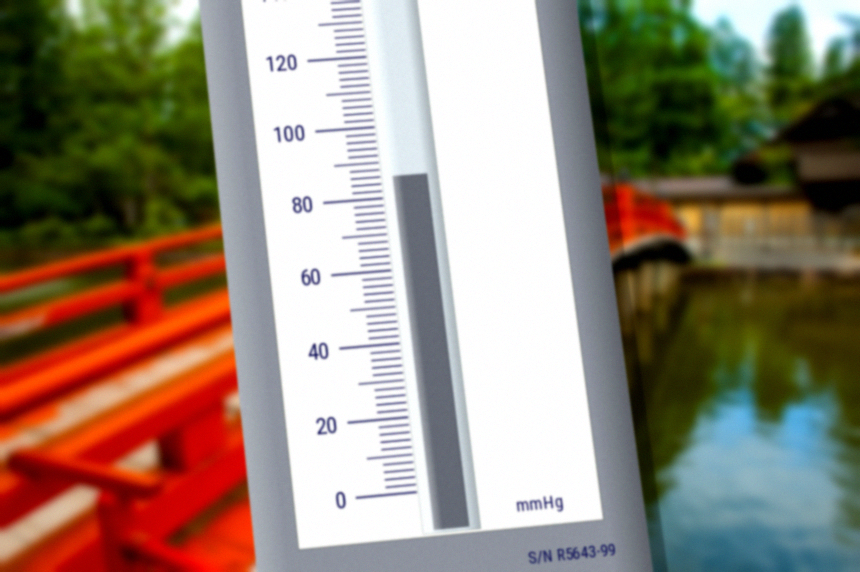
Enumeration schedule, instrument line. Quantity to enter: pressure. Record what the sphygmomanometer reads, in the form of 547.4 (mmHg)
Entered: 86 (mmHg)
